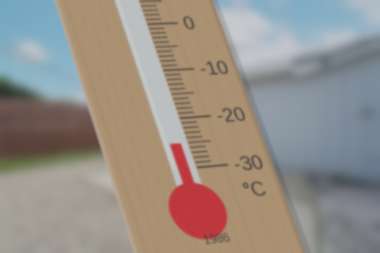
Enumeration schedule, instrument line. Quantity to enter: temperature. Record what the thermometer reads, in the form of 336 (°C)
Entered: -25 (°C)
